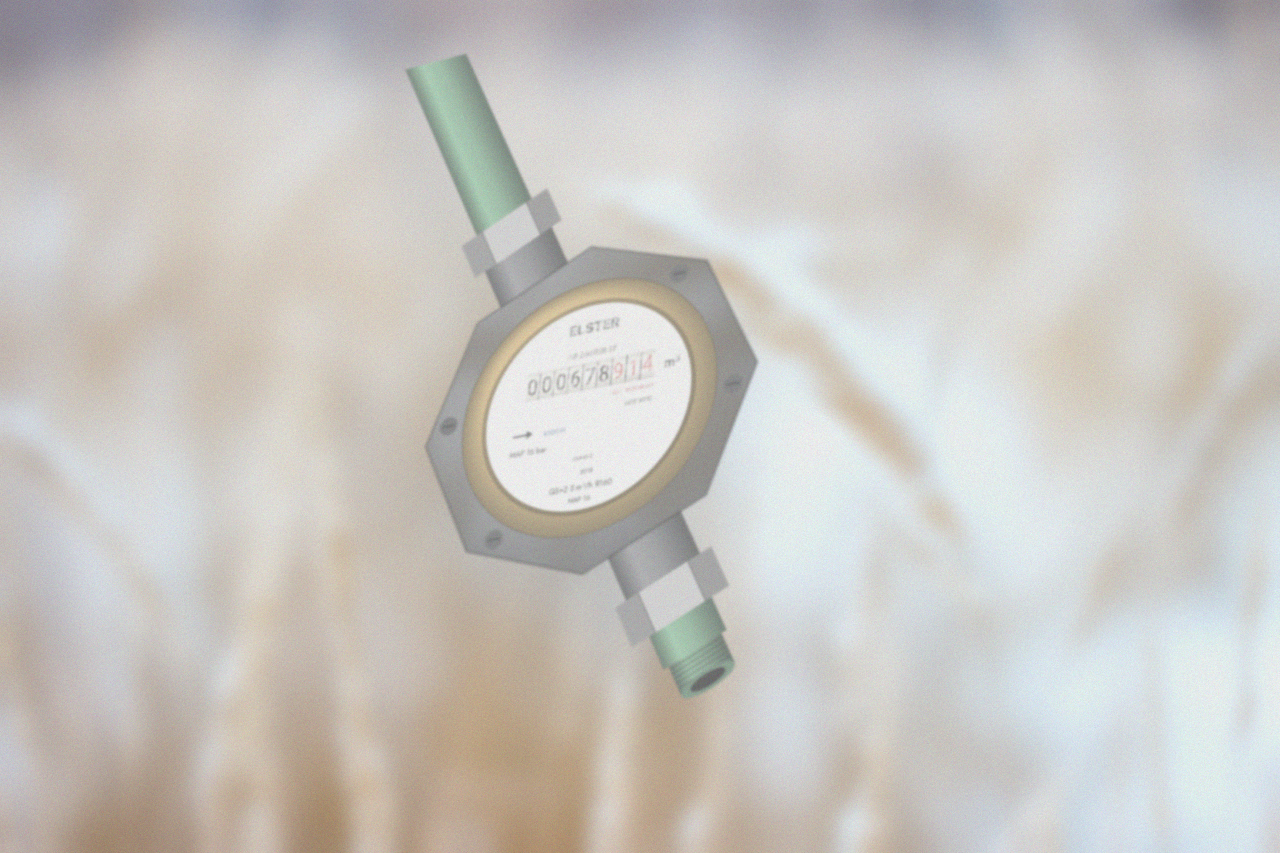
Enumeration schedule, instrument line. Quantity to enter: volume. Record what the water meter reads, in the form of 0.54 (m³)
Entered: 678.914 (m³)
